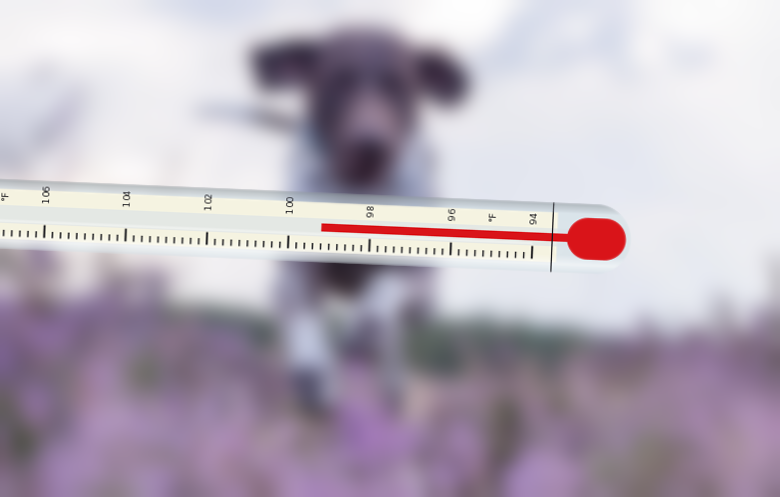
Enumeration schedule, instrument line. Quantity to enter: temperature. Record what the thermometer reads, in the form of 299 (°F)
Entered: 99.2 (°F)
